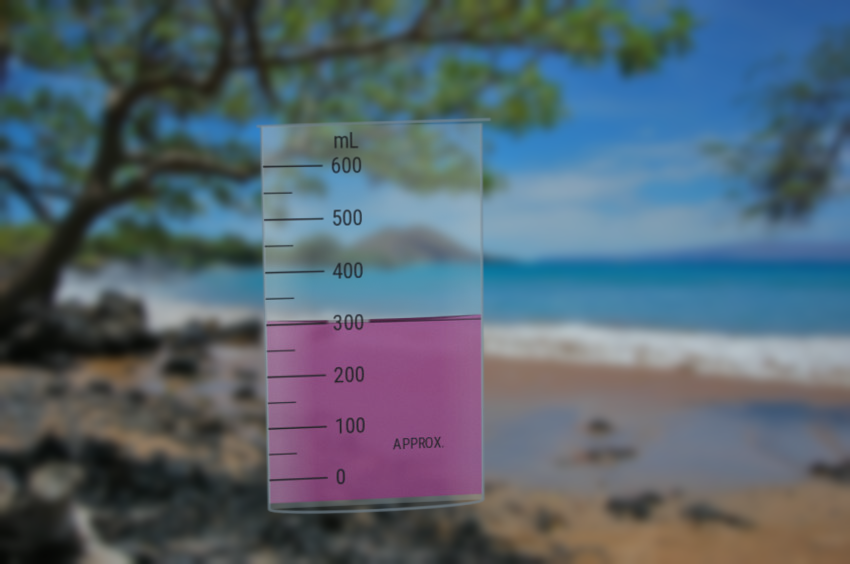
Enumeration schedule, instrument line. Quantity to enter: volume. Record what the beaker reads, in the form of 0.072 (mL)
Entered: 300 (mL)
